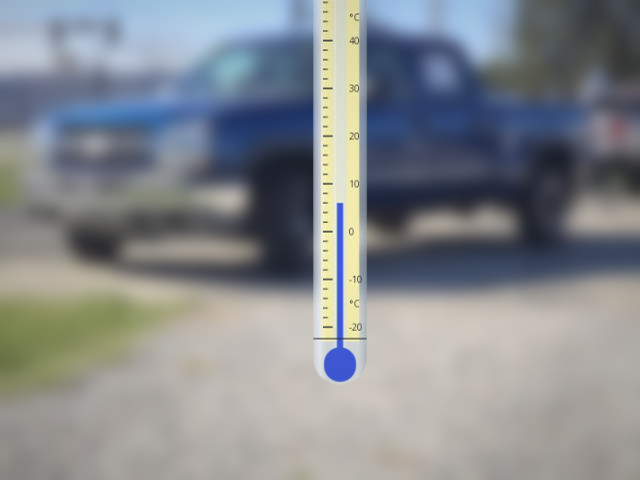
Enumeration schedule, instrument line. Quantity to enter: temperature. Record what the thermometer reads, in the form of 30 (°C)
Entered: 6 (°C)
